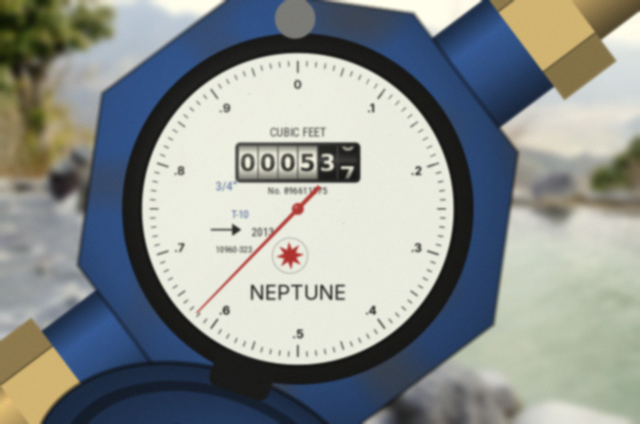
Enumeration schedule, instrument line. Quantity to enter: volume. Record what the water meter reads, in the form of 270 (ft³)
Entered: 536.62 (ft³)
